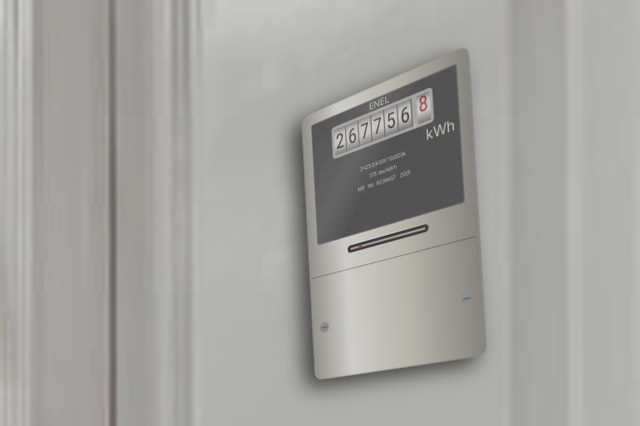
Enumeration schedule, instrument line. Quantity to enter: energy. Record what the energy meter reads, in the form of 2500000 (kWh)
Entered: 267756.8 (kWh)
